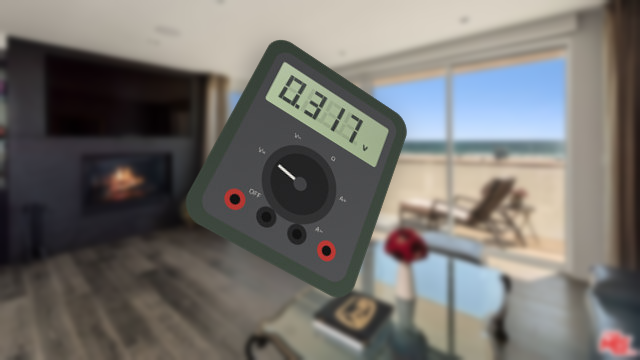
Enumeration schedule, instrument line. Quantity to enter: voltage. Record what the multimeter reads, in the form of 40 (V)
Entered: 0.317 (V)
